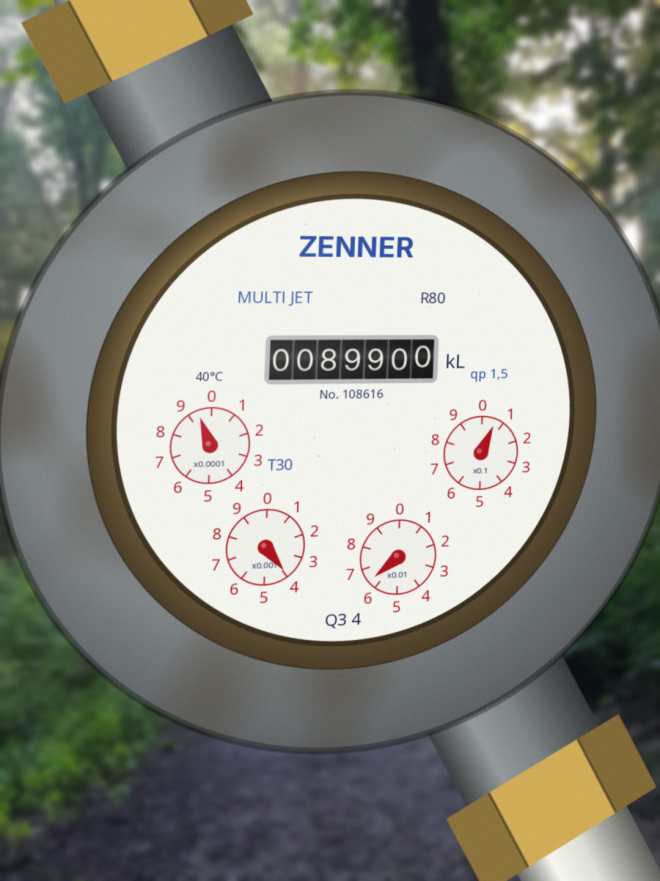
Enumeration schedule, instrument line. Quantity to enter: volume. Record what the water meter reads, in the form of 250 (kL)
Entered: 89900.0639 (kL)
